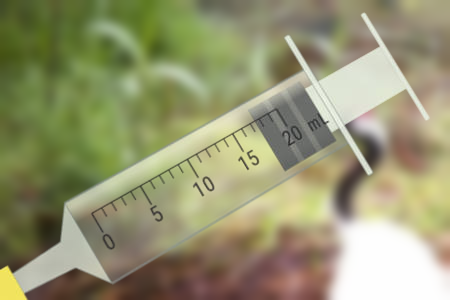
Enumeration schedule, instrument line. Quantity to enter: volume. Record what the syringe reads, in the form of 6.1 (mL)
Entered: 17.5 (mL)
